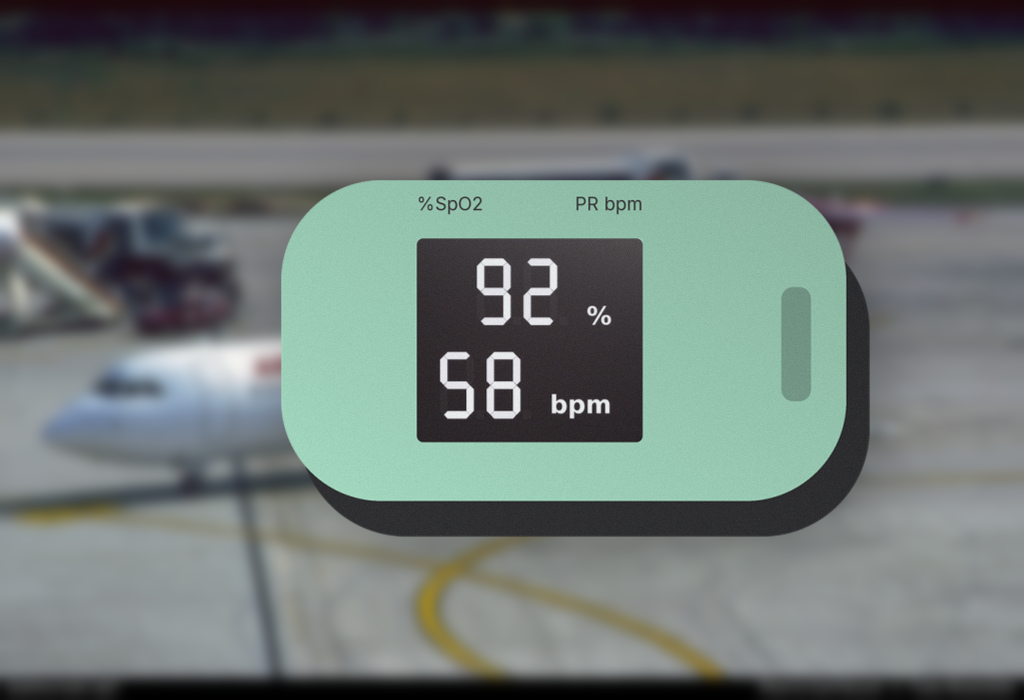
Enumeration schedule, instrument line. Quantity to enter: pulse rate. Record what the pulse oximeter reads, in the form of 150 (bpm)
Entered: 58 (bpm)
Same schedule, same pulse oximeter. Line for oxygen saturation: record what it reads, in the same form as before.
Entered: 92 (%)
